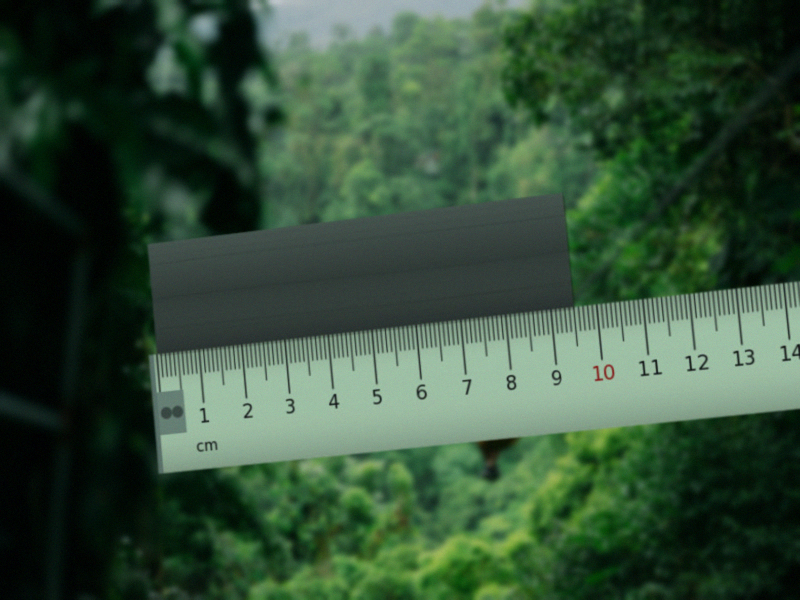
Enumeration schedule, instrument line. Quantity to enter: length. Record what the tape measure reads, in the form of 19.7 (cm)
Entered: 9.5 (cm)
